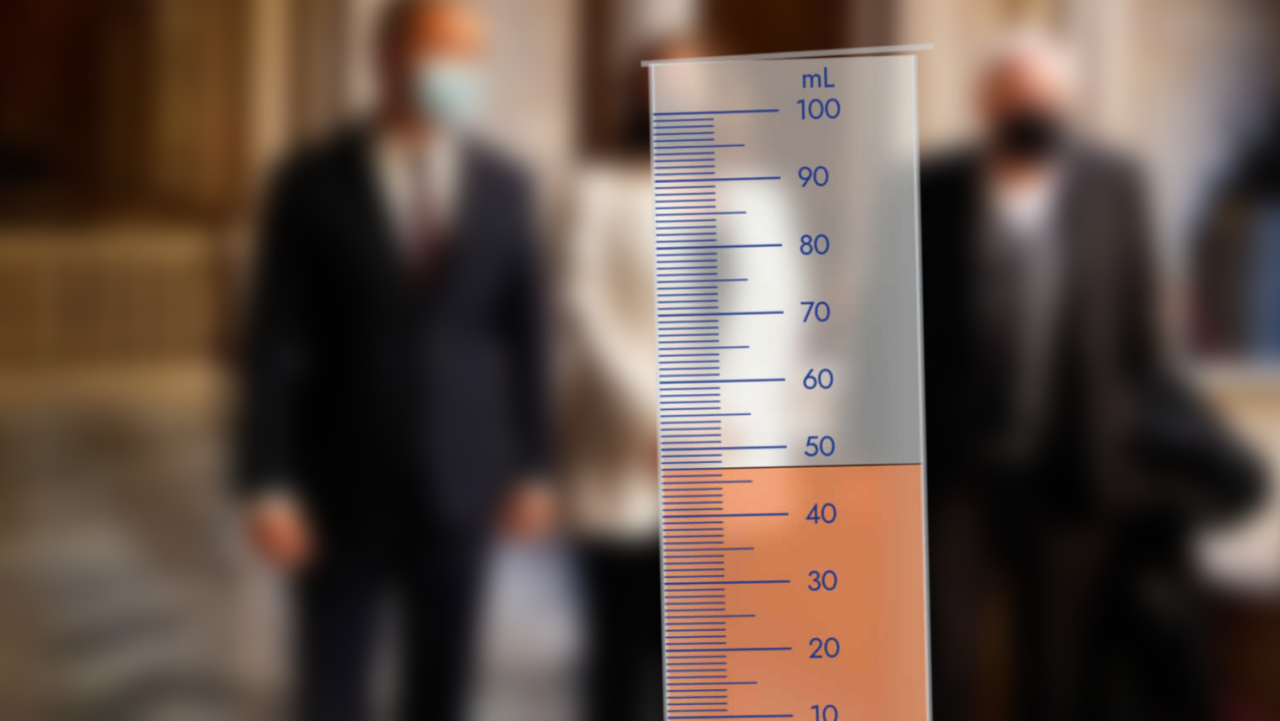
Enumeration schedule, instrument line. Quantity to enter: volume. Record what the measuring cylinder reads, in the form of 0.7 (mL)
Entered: 47 (mL)
